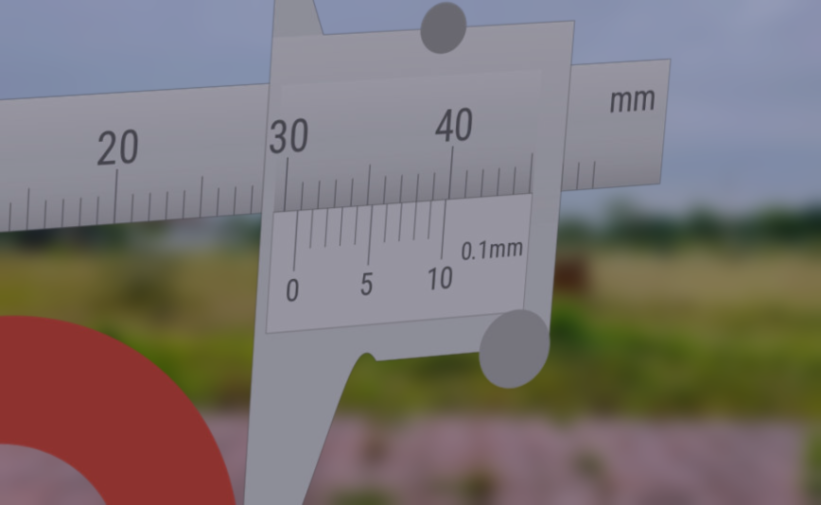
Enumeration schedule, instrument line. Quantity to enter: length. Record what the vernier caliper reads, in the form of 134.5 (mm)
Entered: 30.8 (mm)
